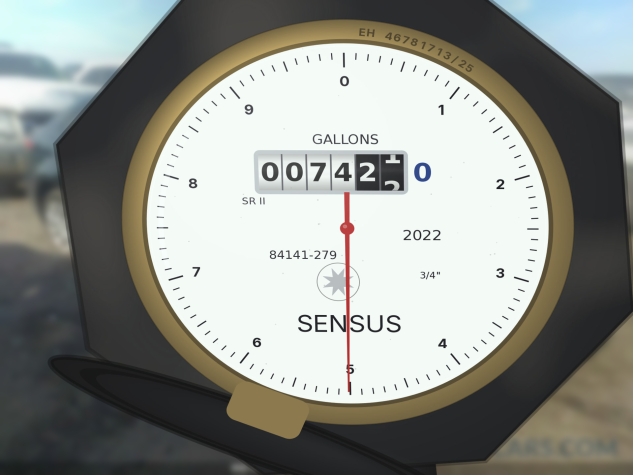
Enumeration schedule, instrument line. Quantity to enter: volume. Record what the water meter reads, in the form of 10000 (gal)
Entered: 74215.0 (gal)
